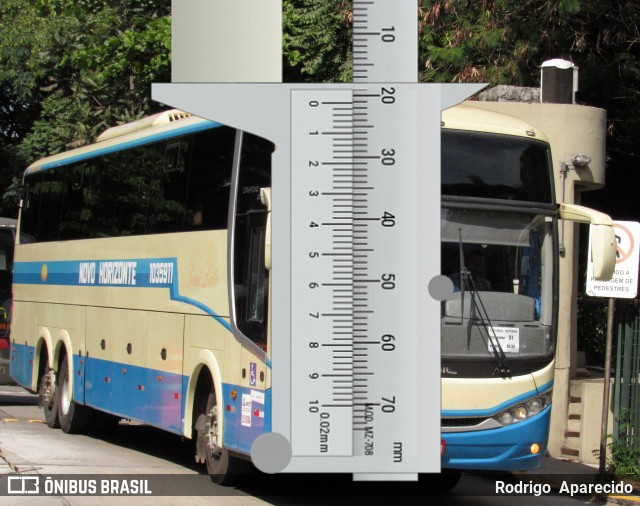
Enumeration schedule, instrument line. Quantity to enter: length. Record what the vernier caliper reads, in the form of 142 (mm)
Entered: 21.2 (mm)
